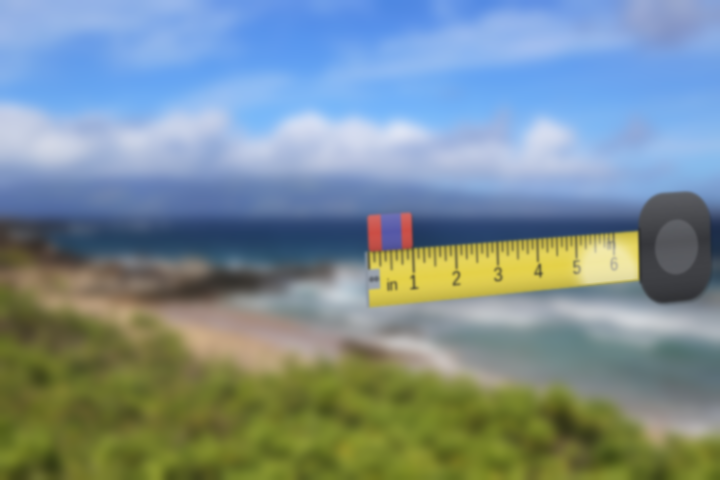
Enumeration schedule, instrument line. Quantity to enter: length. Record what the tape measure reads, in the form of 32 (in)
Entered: 1 (in)
